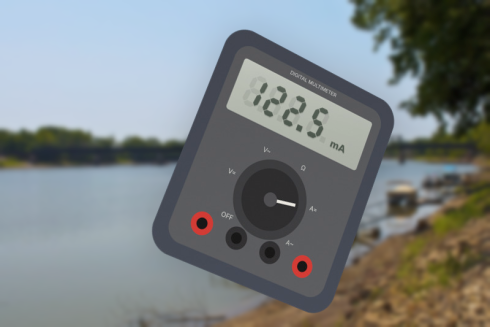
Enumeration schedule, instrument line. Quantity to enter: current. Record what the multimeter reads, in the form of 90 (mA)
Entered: 122.5 (mA)
